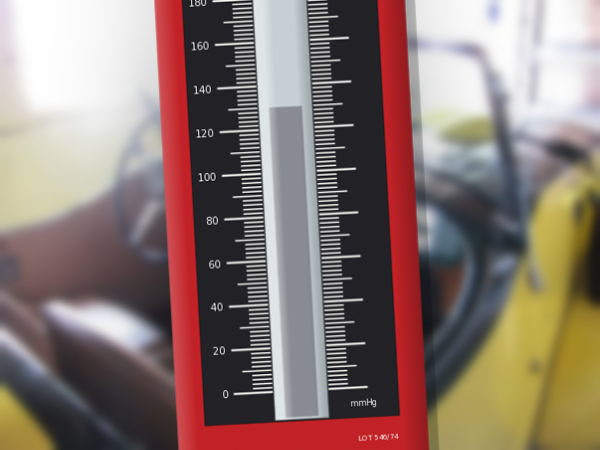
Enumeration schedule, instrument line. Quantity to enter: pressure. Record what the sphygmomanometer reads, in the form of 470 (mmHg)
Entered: 130 (mmHg)
